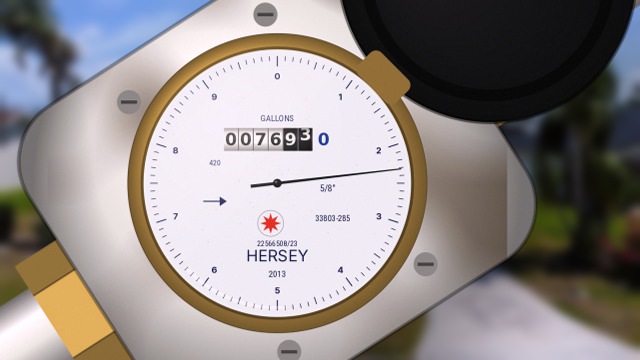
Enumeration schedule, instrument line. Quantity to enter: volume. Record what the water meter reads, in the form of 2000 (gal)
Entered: 76932.3 (gal)
